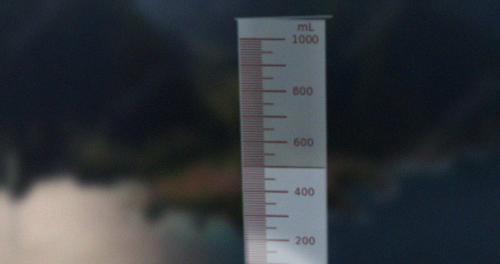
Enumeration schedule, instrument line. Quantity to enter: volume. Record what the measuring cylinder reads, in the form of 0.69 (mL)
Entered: 500 (mL)
